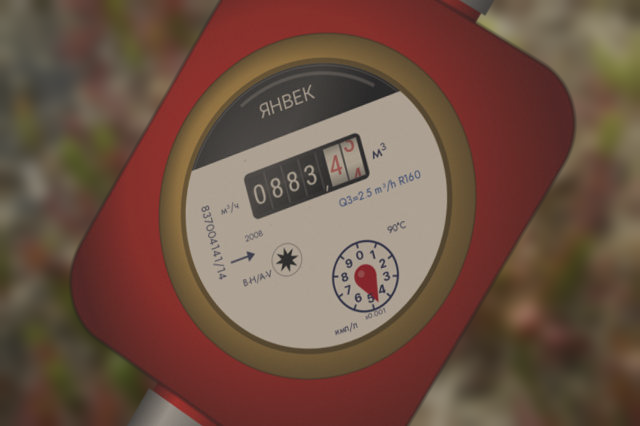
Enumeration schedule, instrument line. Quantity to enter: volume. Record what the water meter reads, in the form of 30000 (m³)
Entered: 883.434 (m³)
